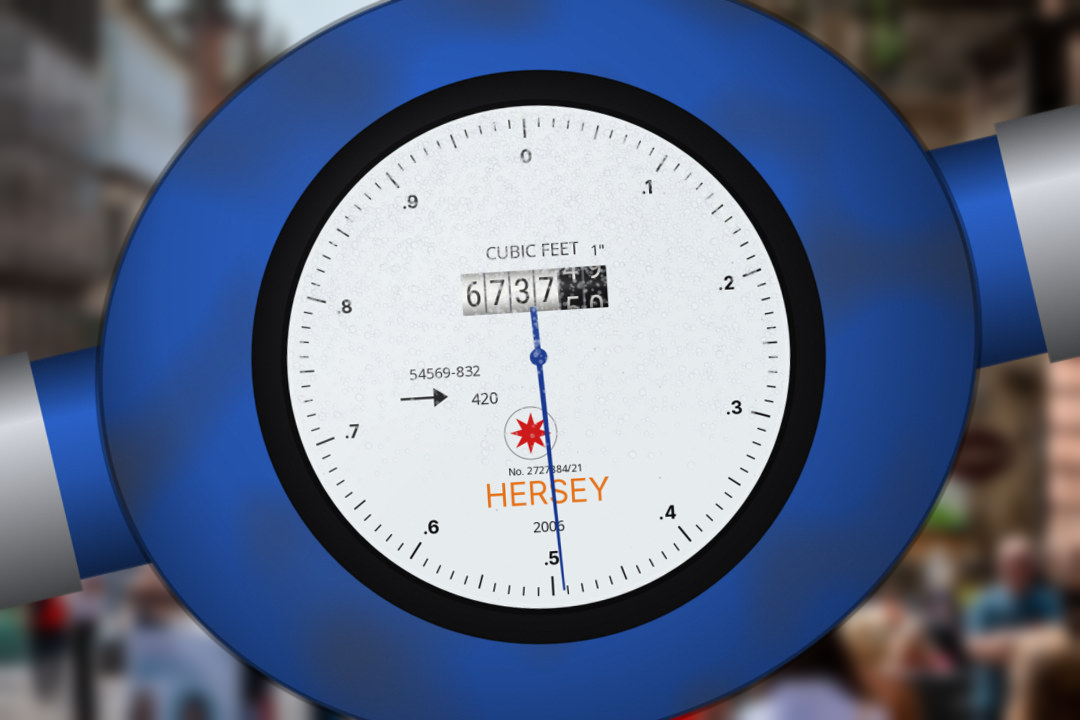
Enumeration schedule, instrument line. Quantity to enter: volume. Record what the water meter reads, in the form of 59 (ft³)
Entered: 673749.49 (ft³)
